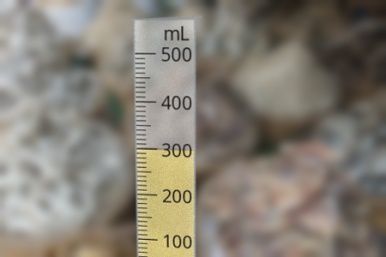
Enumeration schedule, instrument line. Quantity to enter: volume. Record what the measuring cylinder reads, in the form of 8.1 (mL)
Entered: 300 (mL)
